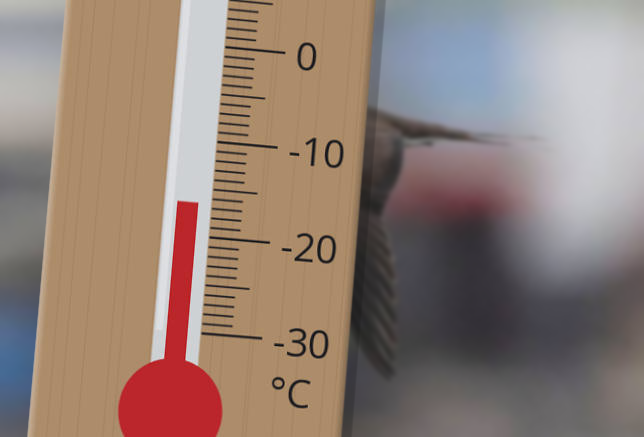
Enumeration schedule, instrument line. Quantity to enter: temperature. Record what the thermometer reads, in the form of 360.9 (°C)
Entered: -16.5 (°C)
